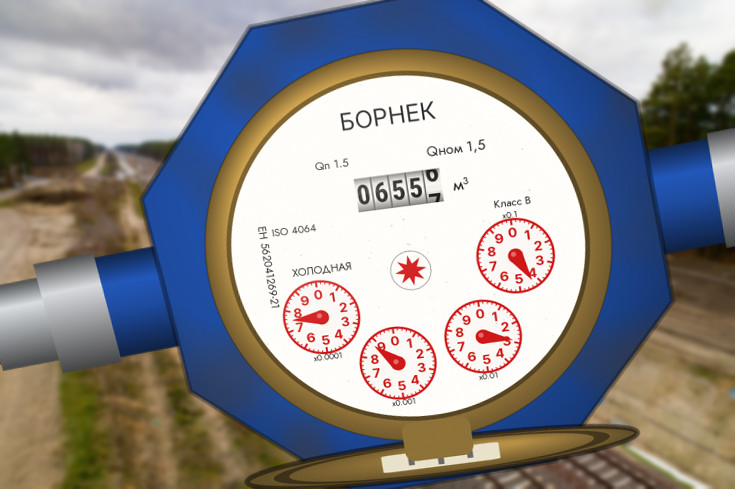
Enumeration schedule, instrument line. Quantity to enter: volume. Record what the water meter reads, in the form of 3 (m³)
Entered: 6556.4287 (m³)
